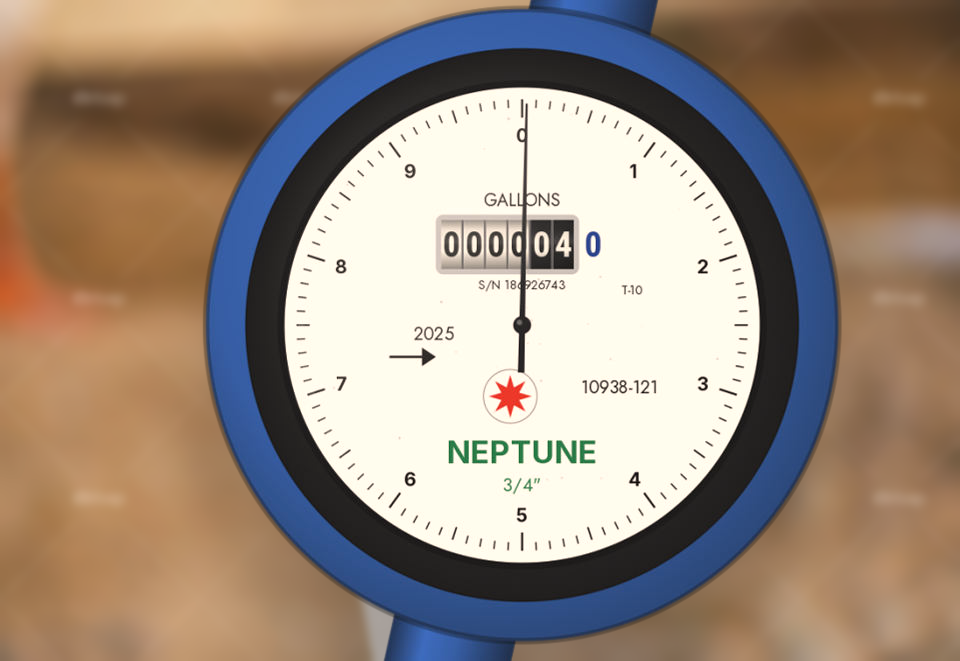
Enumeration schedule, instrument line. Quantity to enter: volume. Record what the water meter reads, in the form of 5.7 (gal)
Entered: 40.0 (gal)
